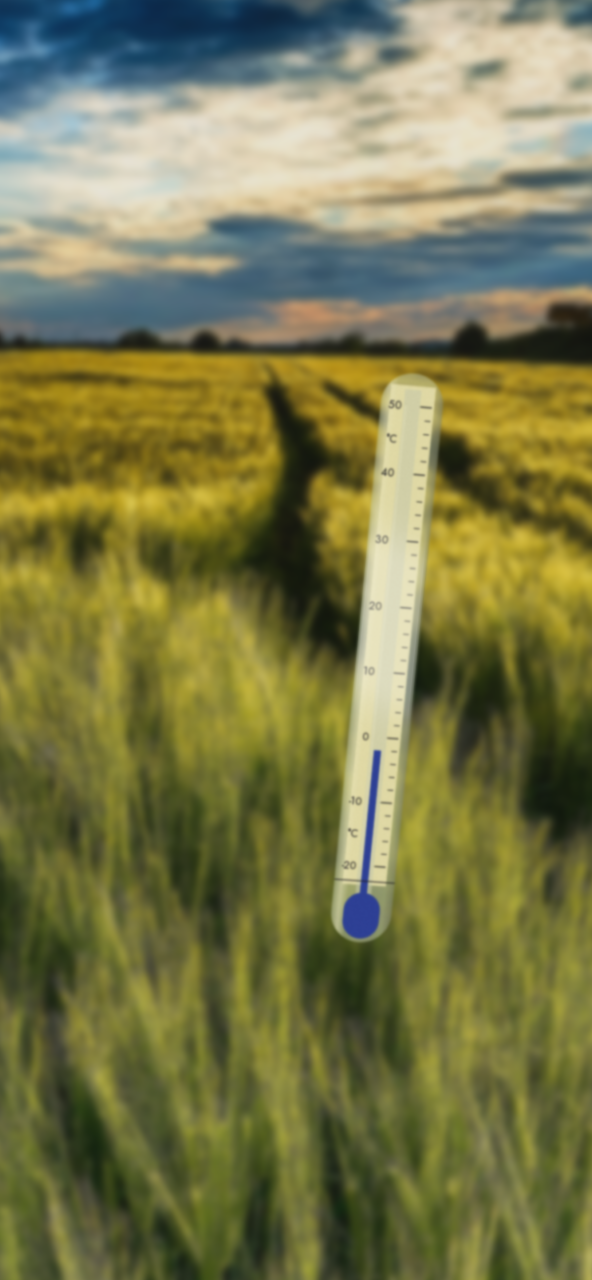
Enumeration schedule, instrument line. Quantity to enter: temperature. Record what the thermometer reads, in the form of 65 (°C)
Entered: -2 (°C)
